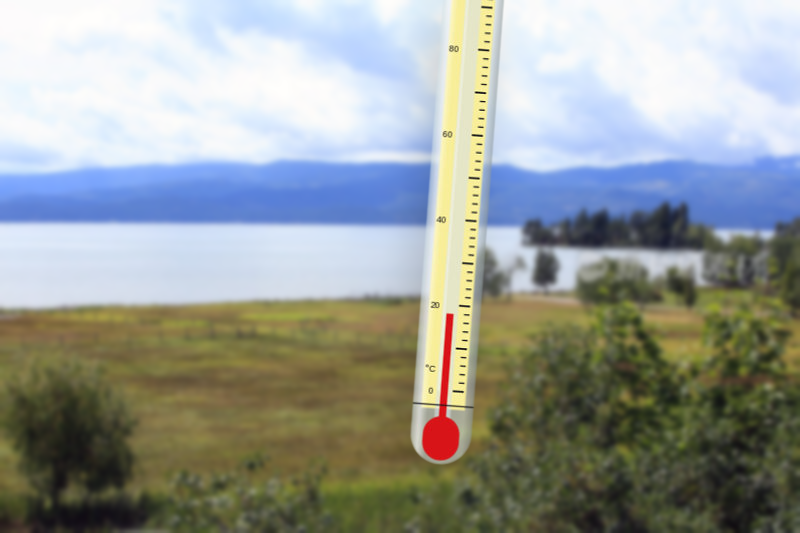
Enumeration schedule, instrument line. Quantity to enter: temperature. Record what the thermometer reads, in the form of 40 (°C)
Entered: 18 (°C)
